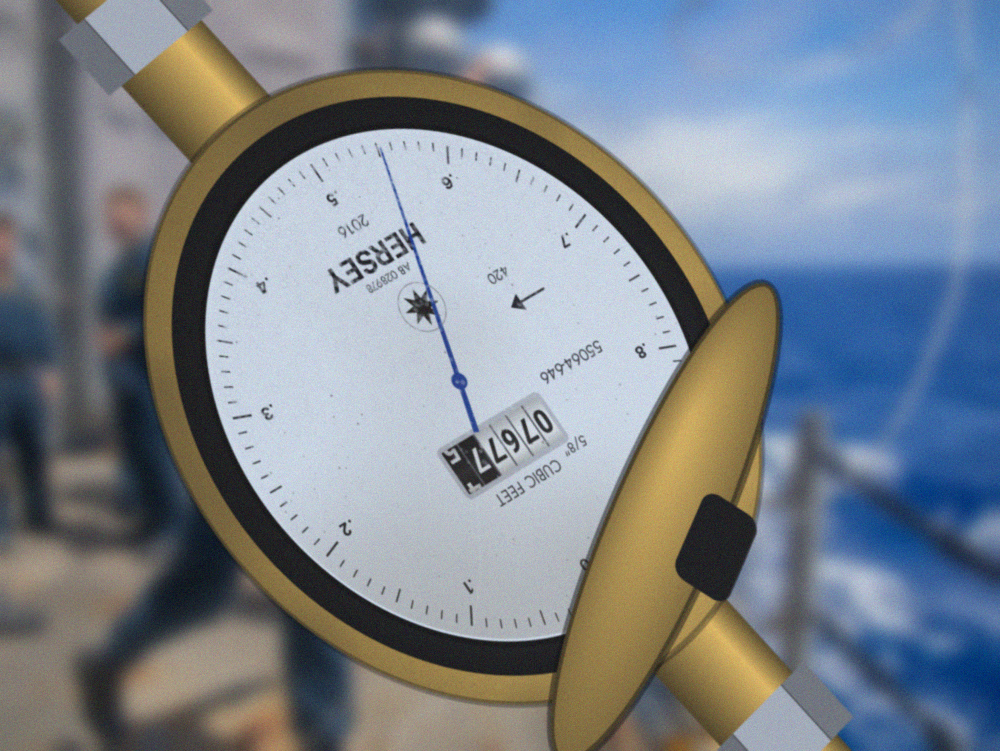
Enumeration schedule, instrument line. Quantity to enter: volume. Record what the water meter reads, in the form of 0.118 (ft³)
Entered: 76774.55 (ft³)
